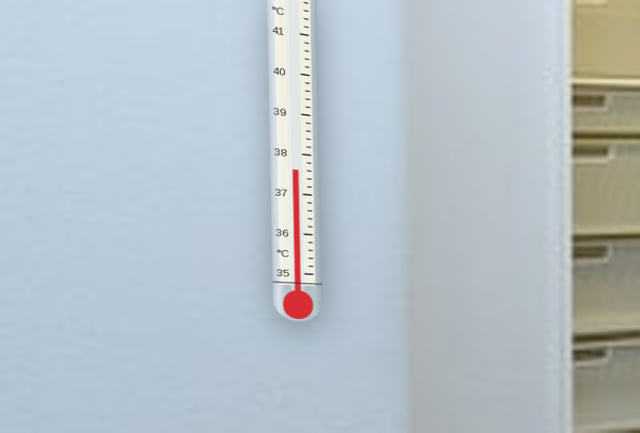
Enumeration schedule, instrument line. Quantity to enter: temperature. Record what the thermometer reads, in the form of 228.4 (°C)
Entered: 37.6 (°C)
